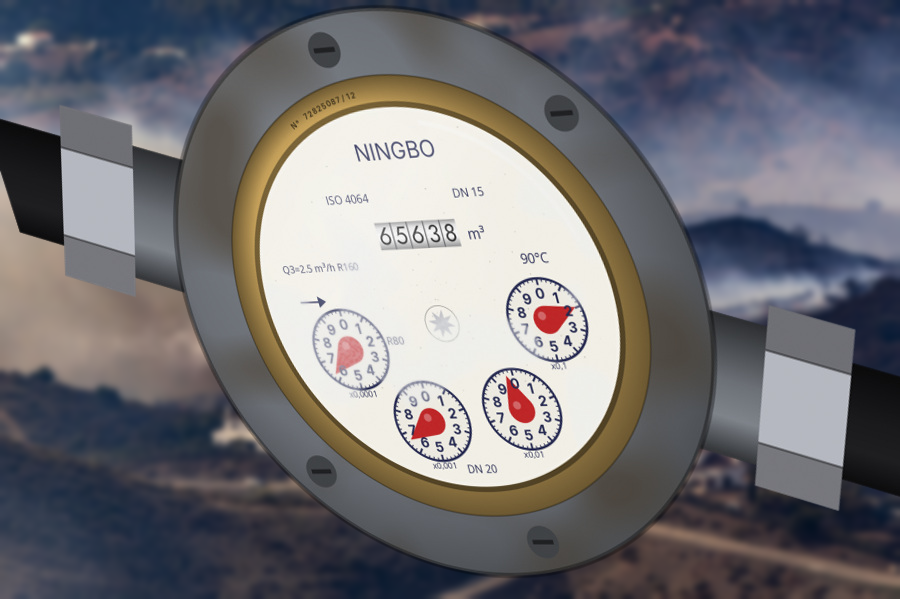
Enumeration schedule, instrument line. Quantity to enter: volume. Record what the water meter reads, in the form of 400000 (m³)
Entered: 65638.1966 (m³)
